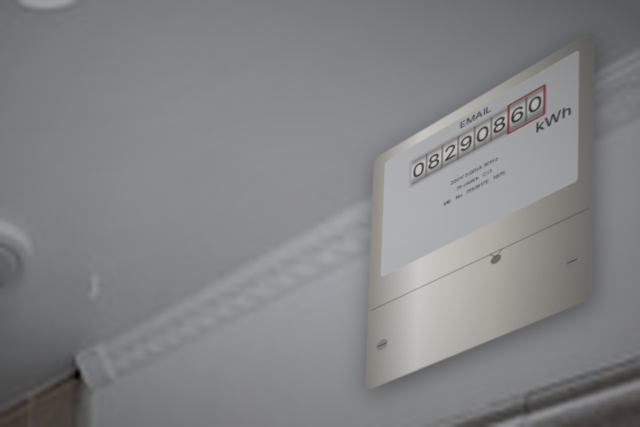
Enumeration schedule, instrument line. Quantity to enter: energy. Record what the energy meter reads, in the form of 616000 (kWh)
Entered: 82908.60 (kWh)
